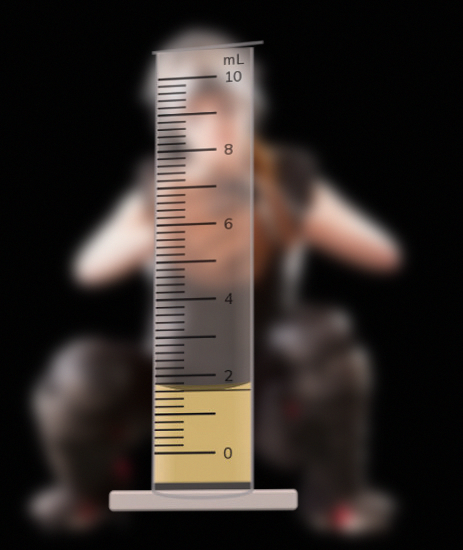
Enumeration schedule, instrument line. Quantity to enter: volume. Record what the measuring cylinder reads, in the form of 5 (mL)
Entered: 1.6 (mL)
